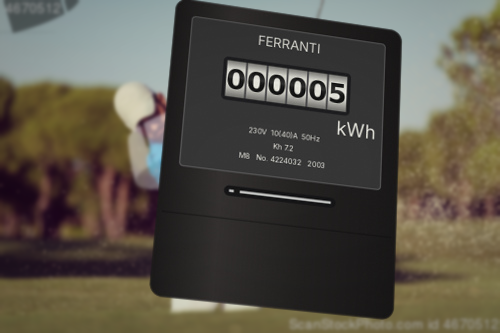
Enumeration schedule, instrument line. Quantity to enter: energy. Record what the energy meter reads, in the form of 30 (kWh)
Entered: 5 (kWh)
